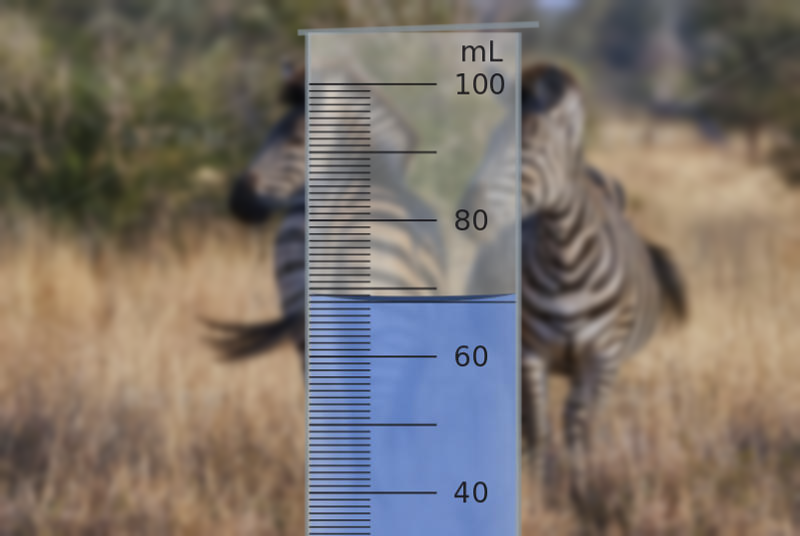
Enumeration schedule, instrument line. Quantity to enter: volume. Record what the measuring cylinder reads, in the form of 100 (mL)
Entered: 68 (mL)
